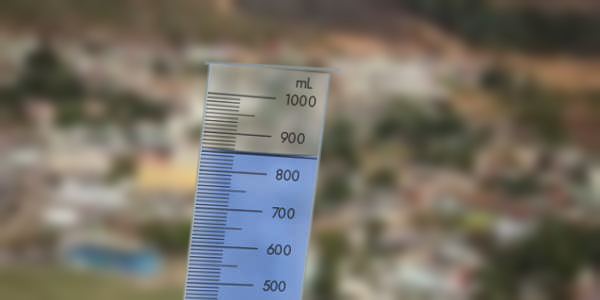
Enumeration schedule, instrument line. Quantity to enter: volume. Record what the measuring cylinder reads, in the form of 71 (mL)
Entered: 850 (mL)
